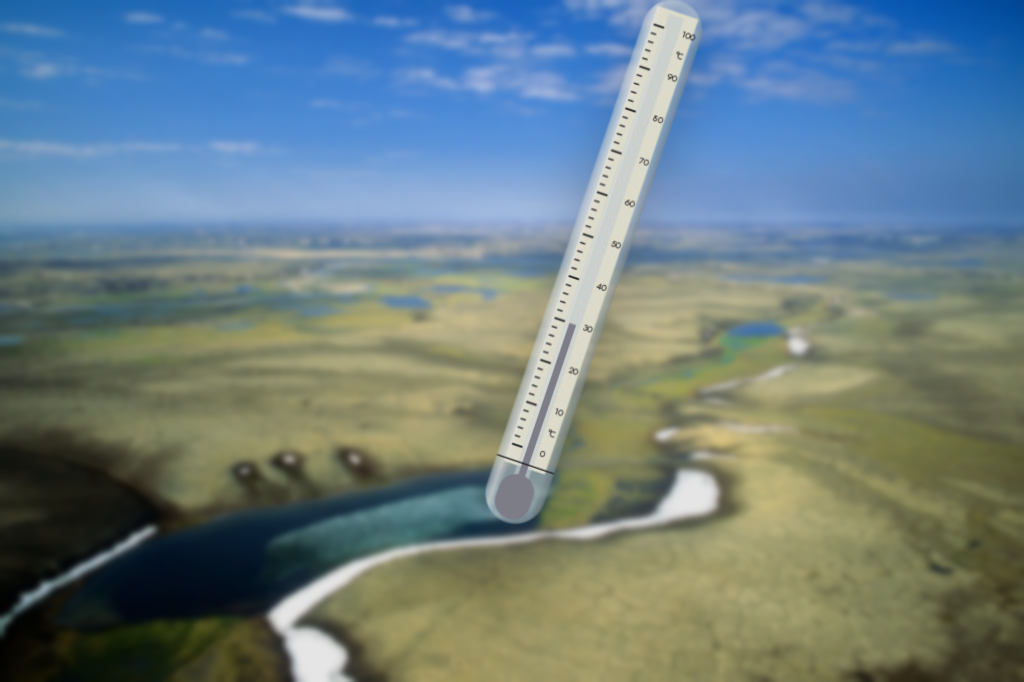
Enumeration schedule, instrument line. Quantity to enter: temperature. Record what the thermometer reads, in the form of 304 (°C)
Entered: 30 (°C)
